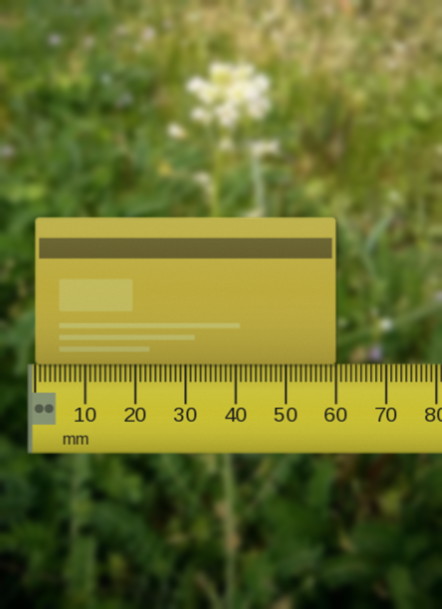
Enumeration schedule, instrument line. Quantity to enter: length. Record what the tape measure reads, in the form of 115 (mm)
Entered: 60 (mm)
